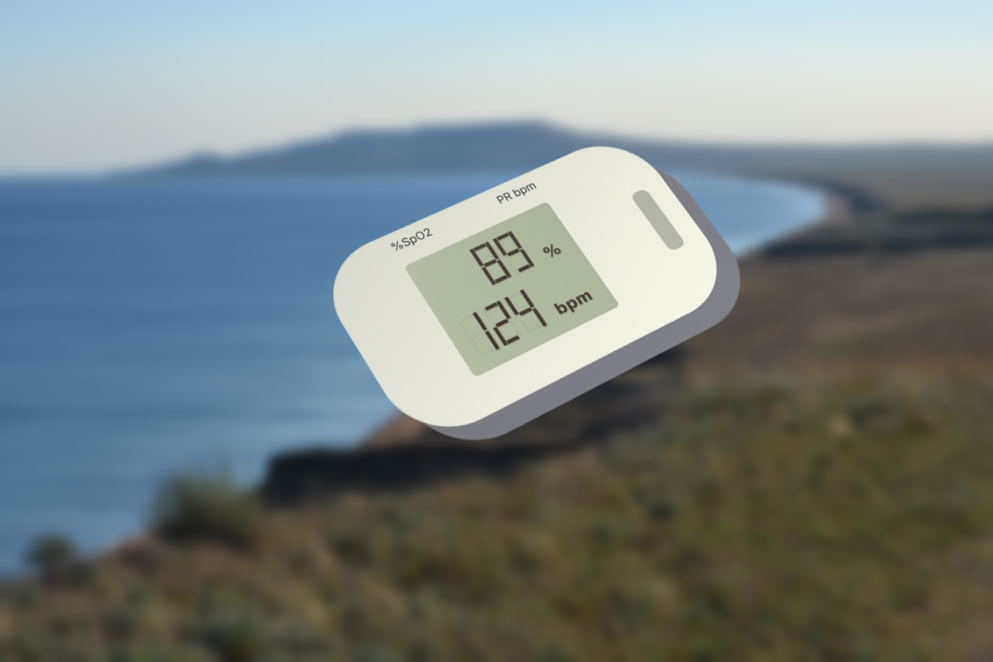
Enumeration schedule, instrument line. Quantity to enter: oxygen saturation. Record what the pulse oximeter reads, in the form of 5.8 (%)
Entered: 89 (%)
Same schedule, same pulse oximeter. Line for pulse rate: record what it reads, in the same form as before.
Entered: 124 (bpm)
